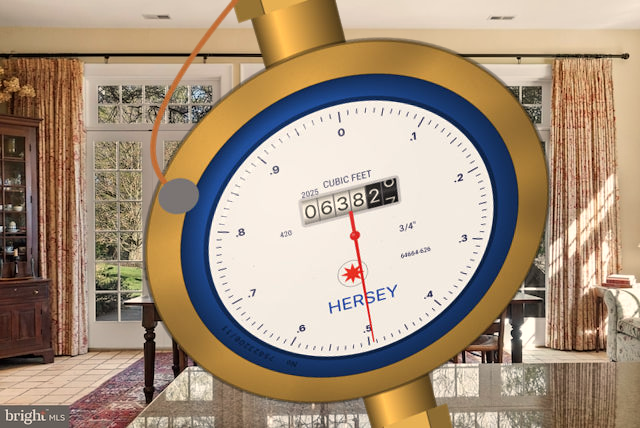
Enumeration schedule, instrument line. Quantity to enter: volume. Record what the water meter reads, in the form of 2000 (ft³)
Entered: 63826.49 (ft³)
